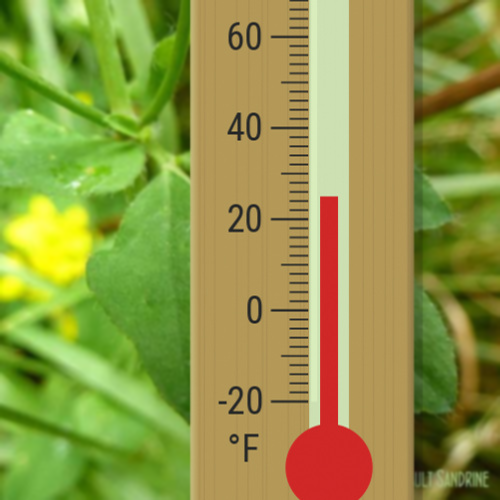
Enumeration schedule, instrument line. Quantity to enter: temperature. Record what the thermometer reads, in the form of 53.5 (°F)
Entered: 25 (°F)
